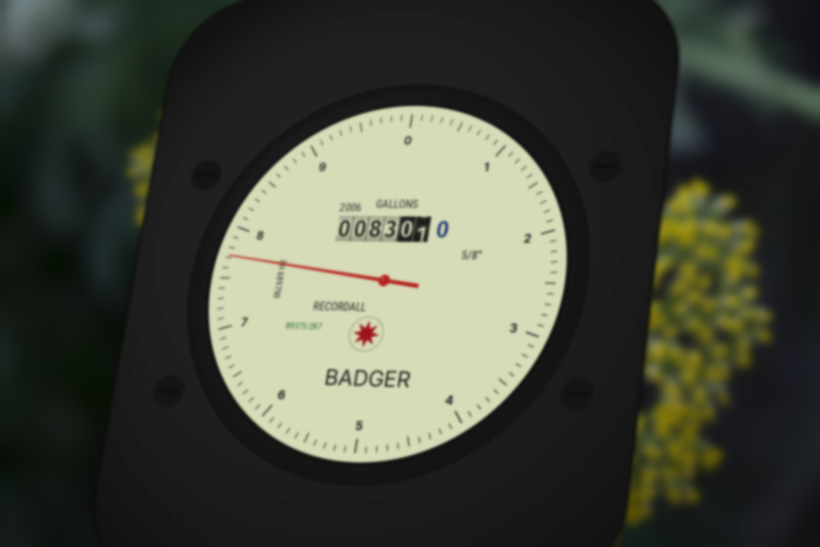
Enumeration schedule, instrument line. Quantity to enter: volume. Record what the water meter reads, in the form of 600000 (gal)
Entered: 83007.7 (gal)
